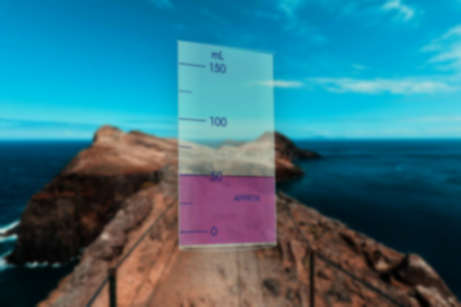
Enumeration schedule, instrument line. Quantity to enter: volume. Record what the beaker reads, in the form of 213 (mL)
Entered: 50 (mL)
